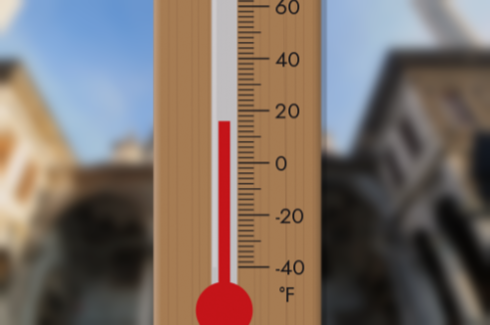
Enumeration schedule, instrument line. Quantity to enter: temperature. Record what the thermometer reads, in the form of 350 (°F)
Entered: 16 (°F)
